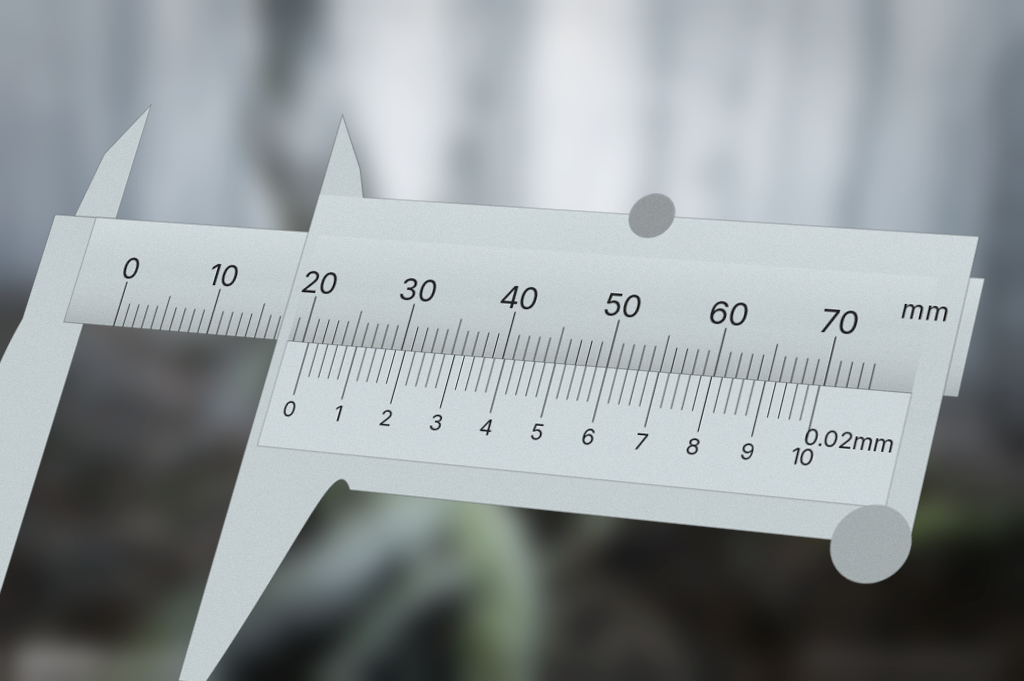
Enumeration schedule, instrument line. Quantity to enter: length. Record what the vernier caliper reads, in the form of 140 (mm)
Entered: 20.6 (mm)
